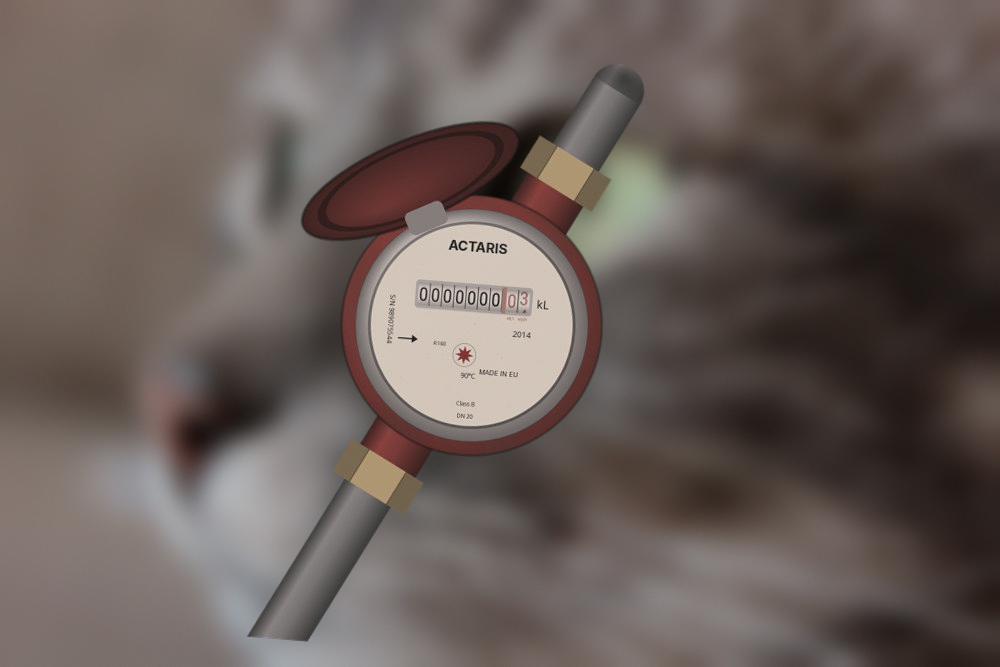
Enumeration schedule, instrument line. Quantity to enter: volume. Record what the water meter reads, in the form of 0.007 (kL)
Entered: 0.03 (kL)
